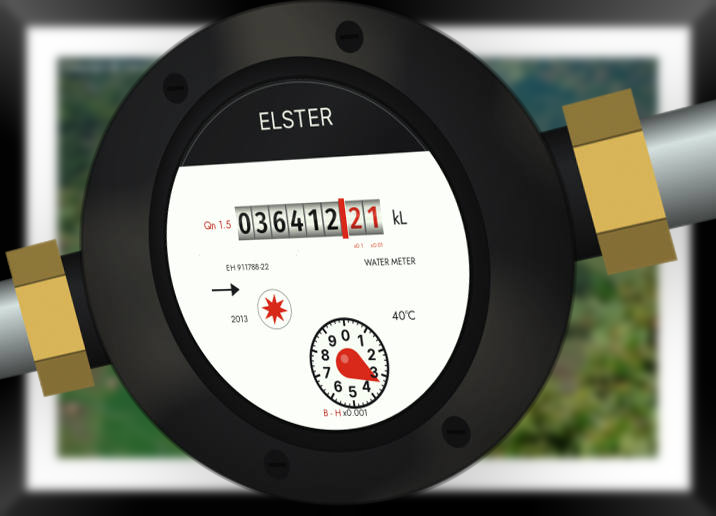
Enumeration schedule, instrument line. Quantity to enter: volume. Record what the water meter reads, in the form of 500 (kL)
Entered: 36412.213 (kL)
